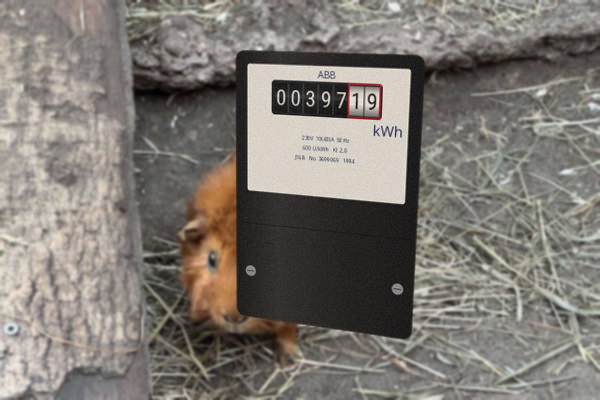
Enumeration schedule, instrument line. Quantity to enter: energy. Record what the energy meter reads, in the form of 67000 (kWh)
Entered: 397.19 (kWh)
